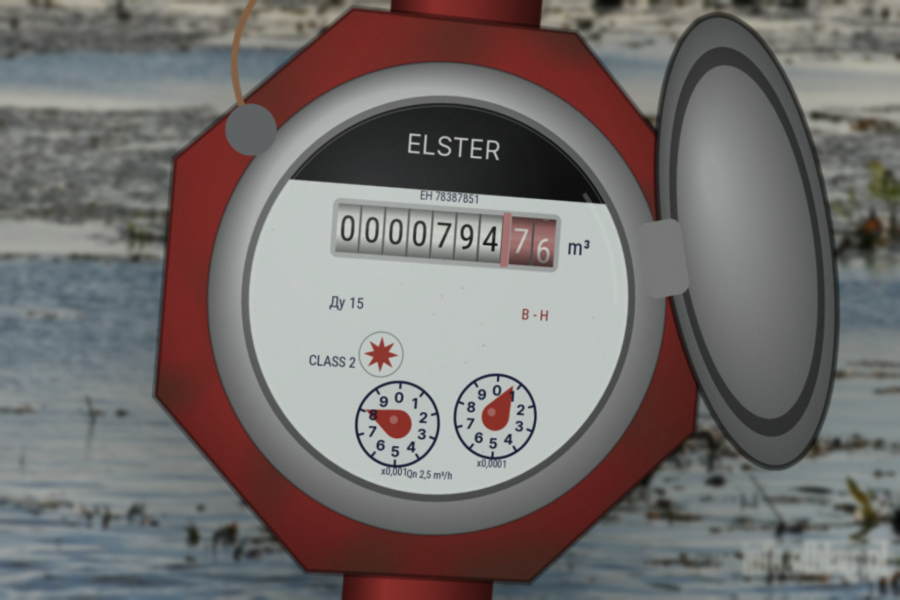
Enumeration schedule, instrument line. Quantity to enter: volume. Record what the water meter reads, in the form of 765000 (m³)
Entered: 794.7580 (m³)
